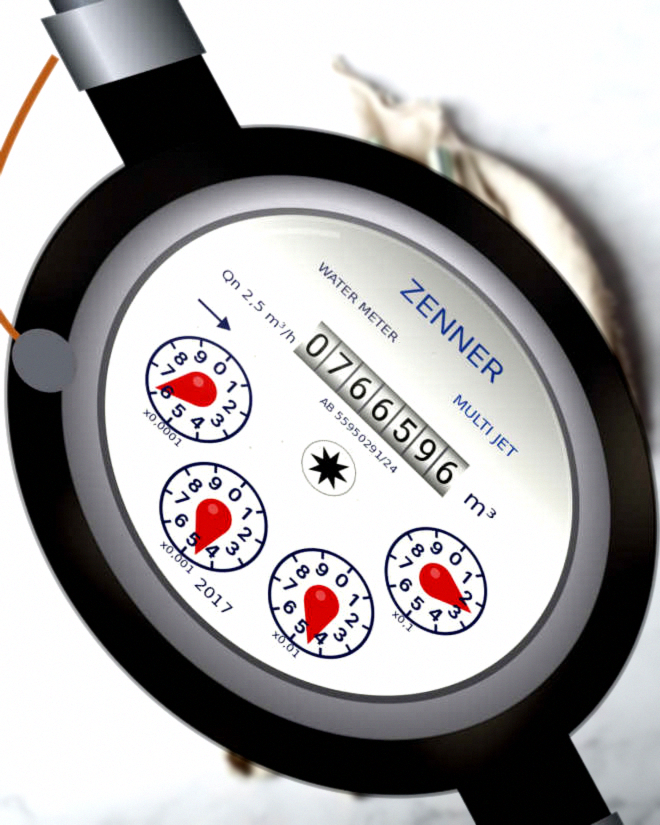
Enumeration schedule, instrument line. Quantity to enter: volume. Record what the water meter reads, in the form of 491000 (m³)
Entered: 766596.2446 (m³)
